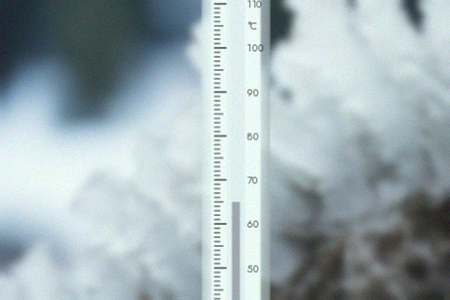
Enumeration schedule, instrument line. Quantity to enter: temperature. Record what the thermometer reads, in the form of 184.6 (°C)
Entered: 65 (°C)
